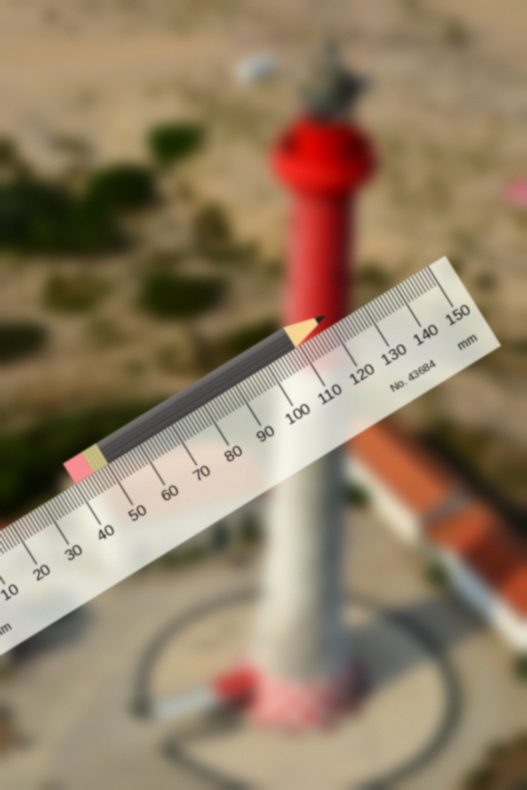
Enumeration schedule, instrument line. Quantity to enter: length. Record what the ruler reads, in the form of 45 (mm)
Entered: 80 (mm)
